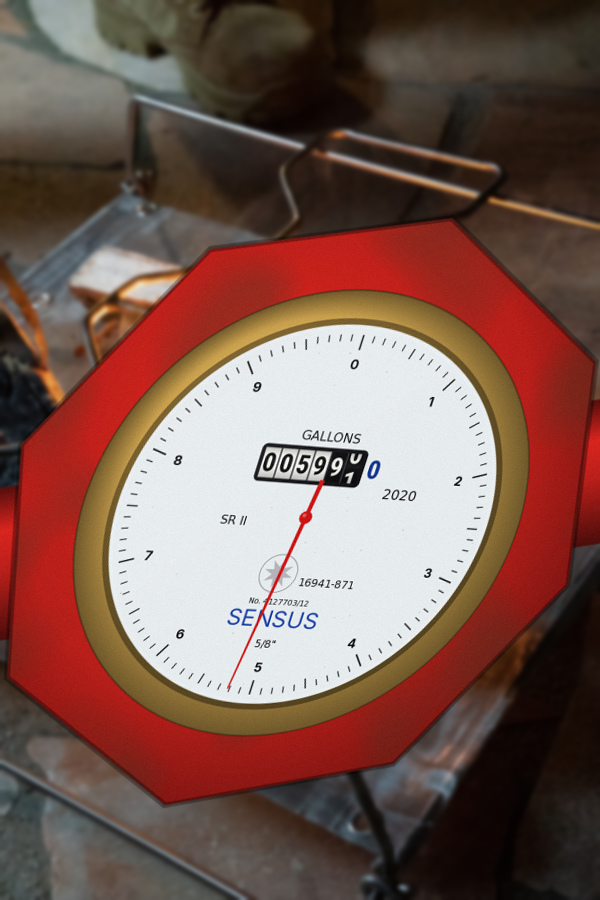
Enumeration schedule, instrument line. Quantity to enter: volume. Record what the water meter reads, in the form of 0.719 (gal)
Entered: 59905.2 (gal)
